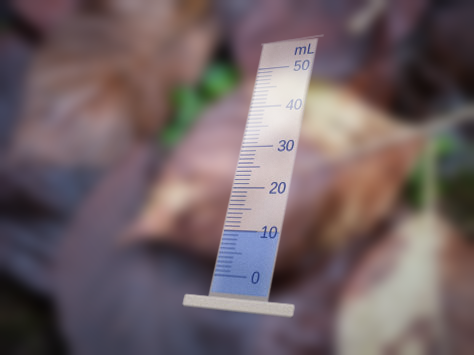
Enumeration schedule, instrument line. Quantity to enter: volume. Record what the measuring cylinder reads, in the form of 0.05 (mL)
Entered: 10 (mL)
